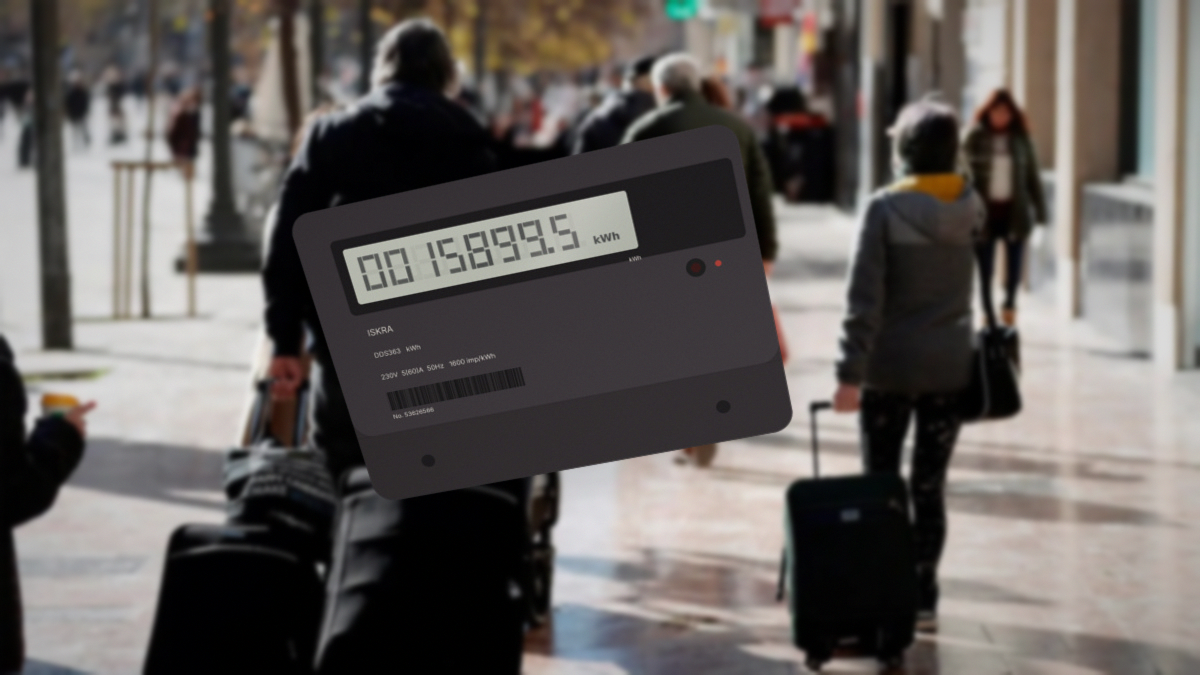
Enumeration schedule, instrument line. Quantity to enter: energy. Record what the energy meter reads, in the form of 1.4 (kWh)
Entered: 15899.5 (kWh)
